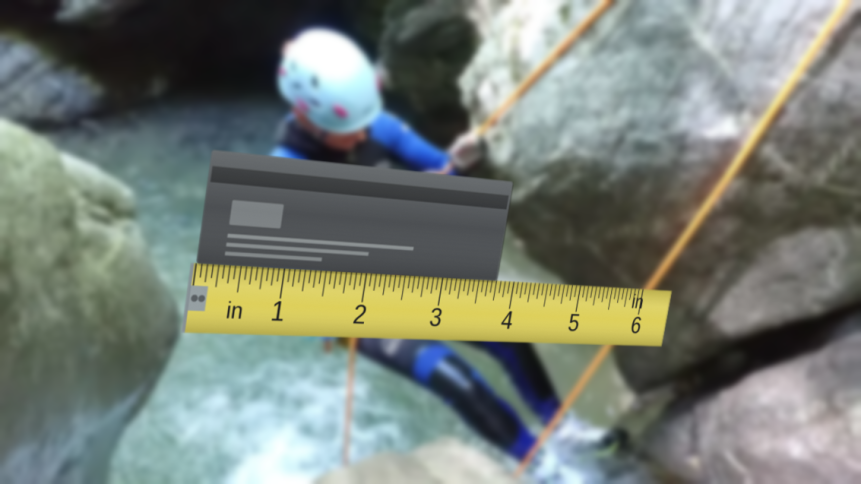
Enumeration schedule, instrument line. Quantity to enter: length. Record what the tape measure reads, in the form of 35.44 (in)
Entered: 3.75 (in)
